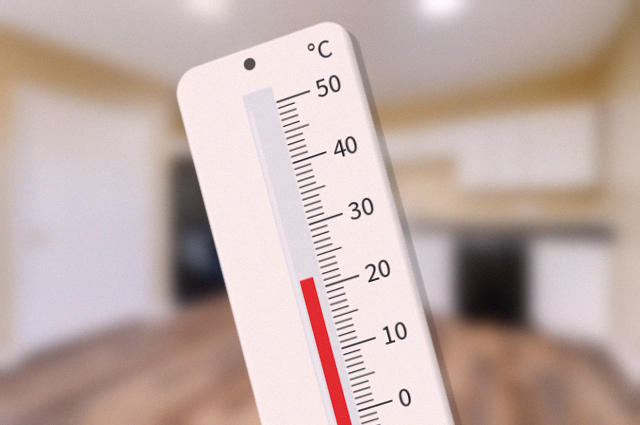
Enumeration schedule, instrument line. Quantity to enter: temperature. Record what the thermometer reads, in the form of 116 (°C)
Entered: 22 (°C)
